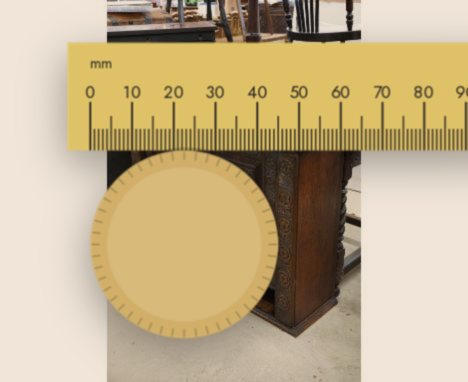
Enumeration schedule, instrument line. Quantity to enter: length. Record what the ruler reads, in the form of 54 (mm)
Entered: 45 (mm)
